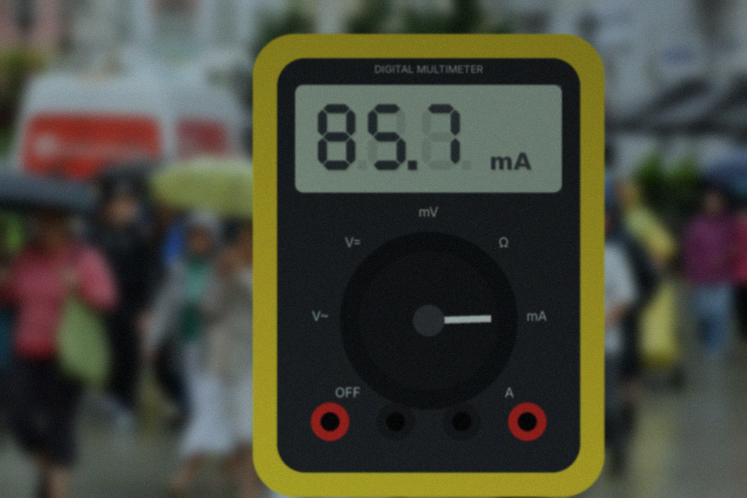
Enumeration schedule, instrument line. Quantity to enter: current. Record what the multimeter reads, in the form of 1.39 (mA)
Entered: 85.7 (mA)
